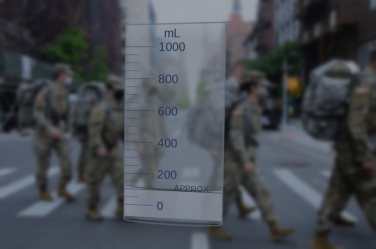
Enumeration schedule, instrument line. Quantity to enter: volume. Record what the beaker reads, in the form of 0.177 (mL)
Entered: 100 (mL)
